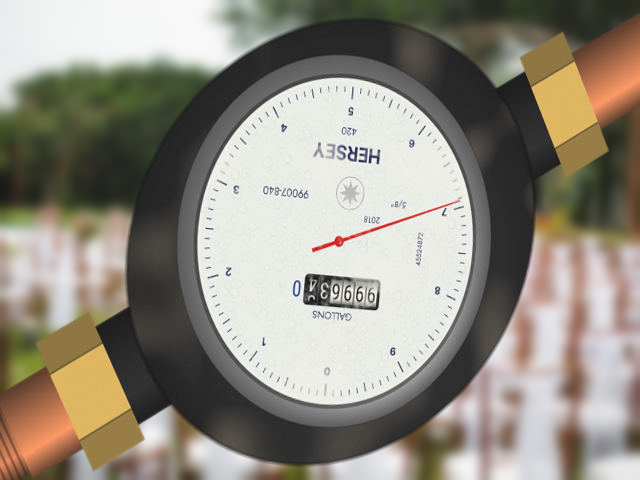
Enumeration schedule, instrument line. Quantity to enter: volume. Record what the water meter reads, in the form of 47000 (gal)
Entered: 9996336.9 (gal)
